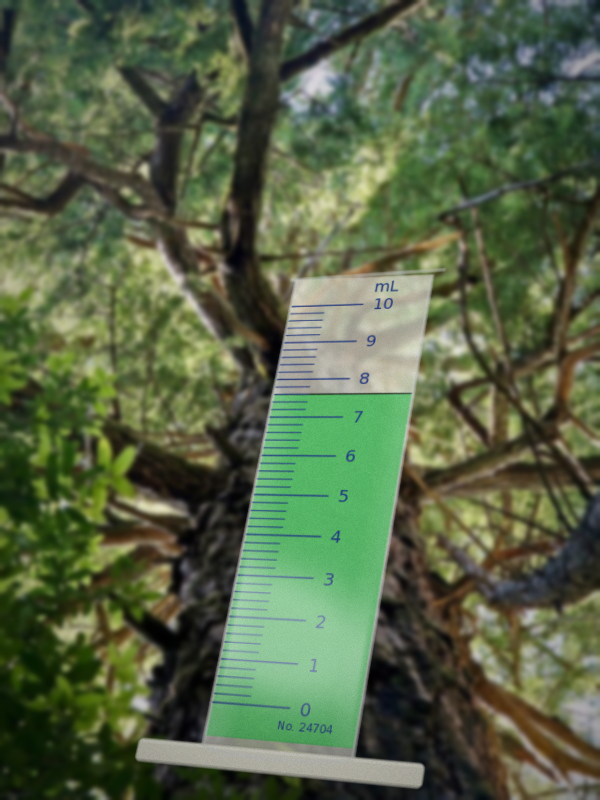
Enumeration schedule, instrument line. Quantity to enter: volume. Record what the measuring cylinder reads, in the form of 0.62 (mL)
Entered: 7.6 (mL)
